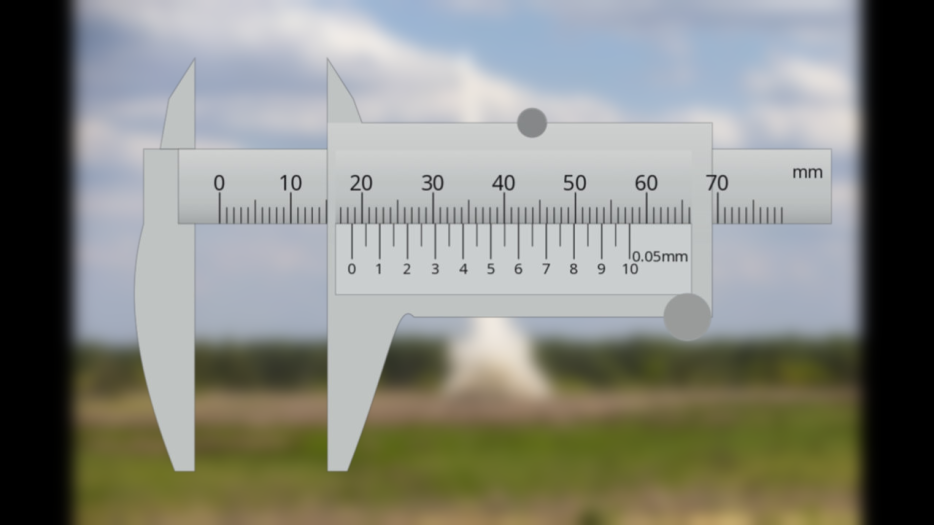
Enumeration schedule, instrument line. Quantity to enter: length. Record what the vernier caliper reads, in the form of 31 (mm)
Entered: 18.6 (mm)
